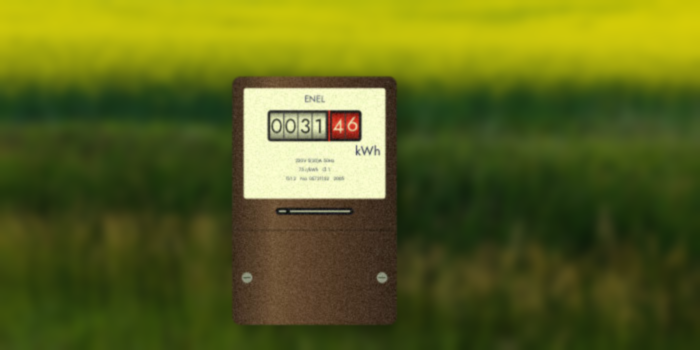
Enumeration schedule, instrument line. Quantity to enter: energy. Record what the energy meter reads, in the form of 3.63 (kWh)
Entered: 31.46 (kWh)
